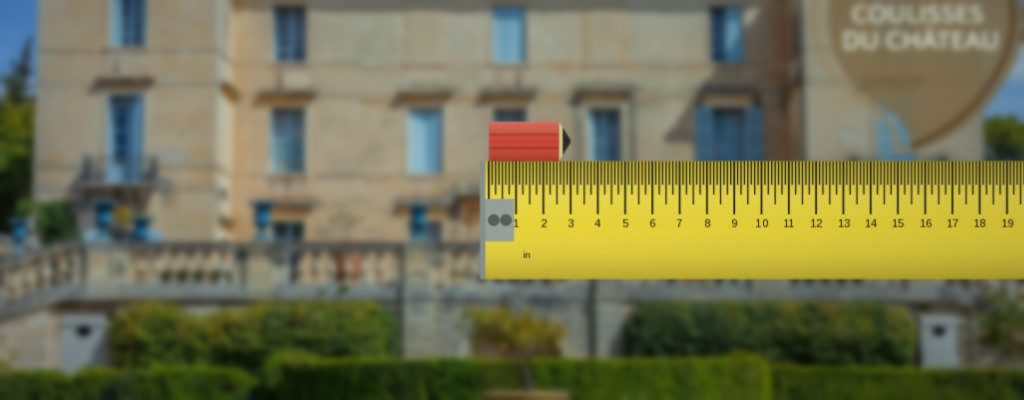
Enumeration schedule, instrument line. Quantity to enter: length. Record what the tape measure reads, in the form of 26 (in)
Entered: 3 (in)
